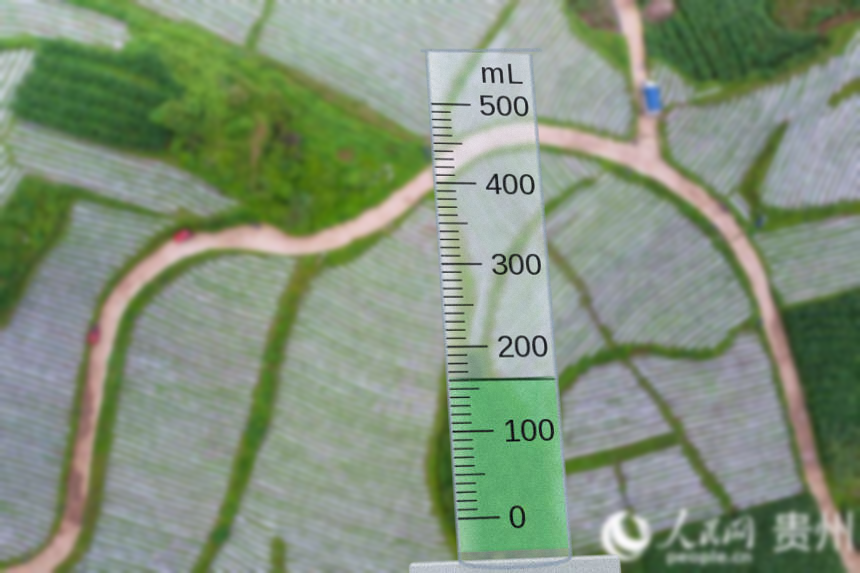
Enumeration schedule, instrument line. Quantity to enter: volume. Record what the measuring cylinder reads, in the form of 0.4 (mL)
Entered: 160 (mL)
